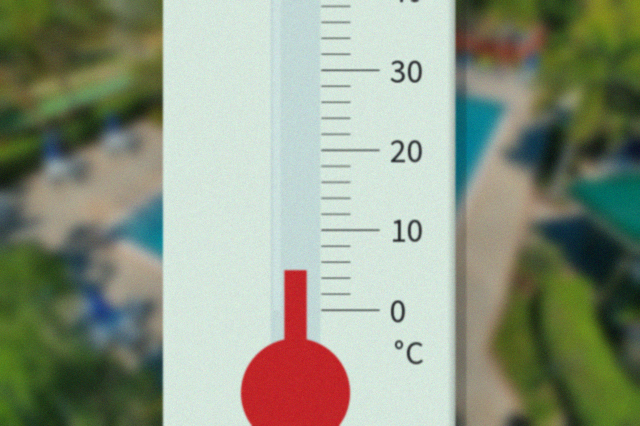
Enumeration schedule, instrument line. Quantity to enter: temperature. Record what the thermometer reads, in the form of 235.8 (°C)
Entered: 5 (°C)
